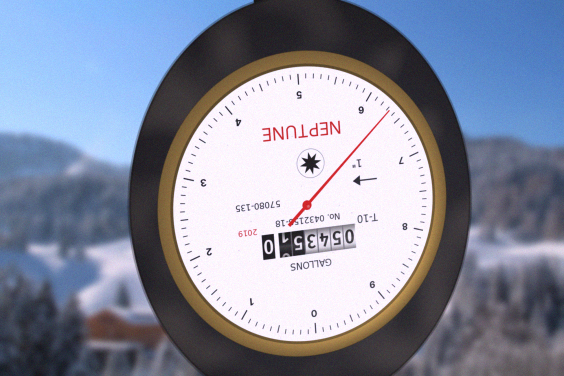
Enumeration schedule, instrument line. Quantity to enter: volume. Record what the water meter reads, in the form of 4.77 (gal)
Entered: 543506.3 (gal)
